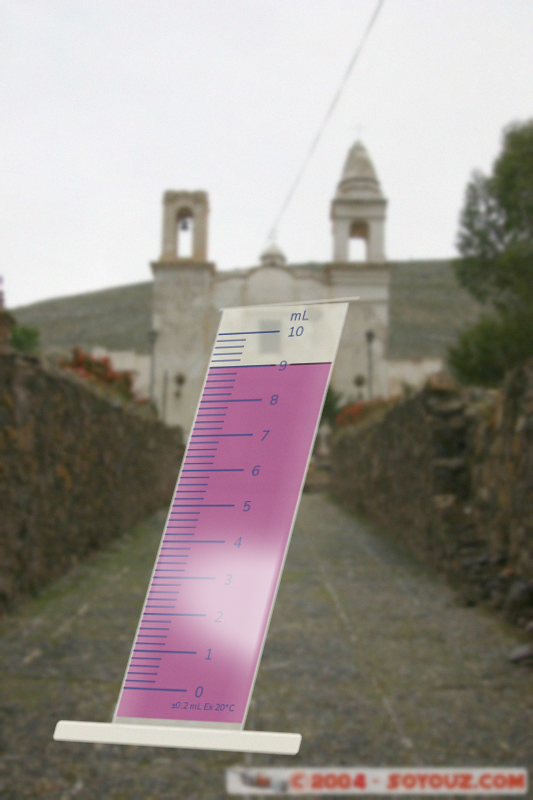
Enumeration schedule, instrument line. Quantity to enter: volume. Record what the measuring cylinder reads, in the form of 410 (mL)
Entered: 9 (mL)
